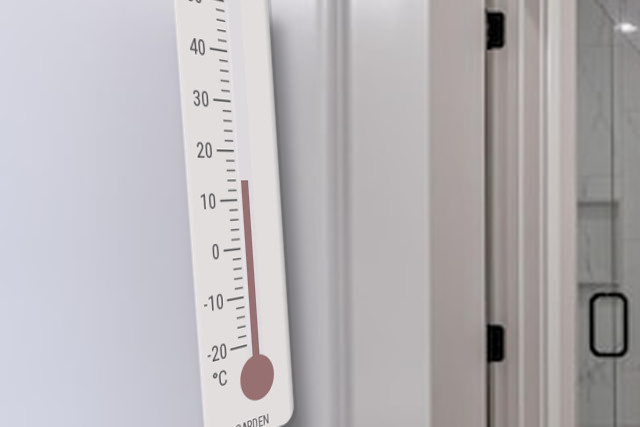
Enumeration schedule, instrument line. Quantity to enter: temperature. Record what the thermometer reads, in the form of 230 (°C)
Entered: 14 (°C)
